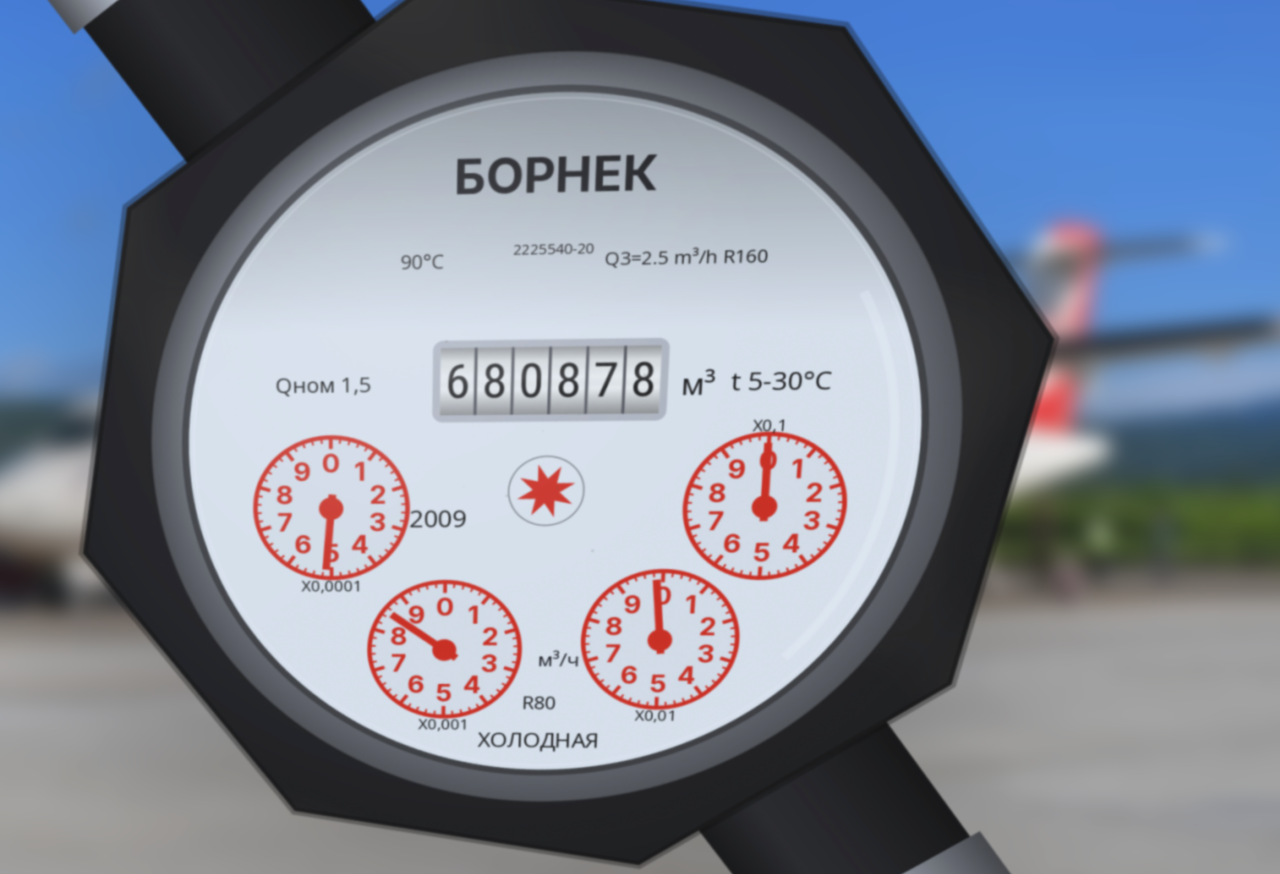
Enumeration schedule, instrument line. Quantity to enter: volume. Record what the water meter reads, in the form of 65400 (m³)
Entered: 680877.9985 (m³)
